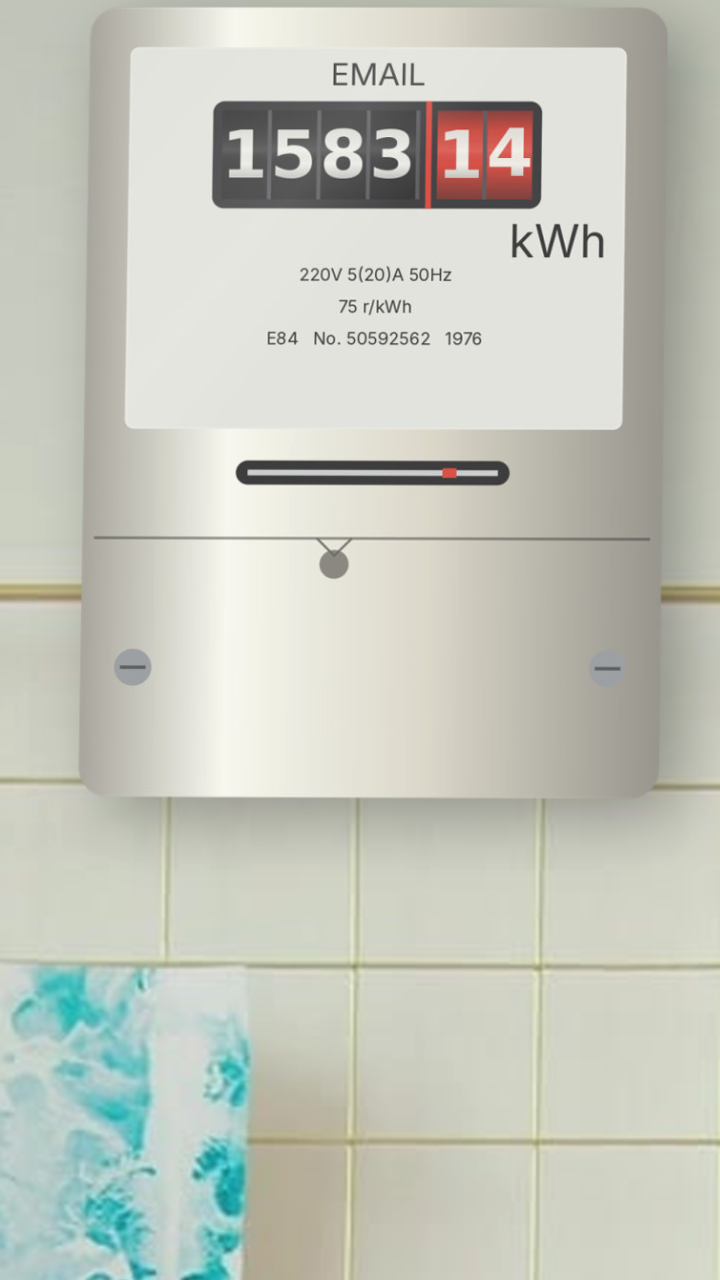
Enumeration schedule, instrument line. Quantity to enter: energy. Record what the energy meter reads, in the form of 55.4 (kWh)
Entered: 1583.14 (kWh)
